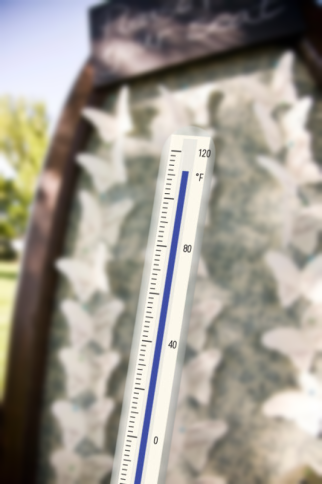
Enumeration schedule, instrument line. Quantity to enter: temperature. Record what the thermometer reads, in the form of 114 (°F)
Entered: 112 (°F)
